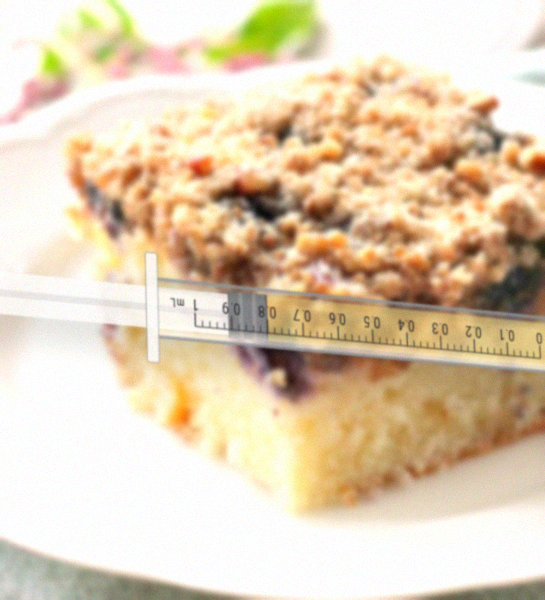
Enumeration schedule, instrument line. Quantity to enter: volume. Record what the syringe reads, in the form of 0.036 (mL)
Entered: 0.8 (mL)
